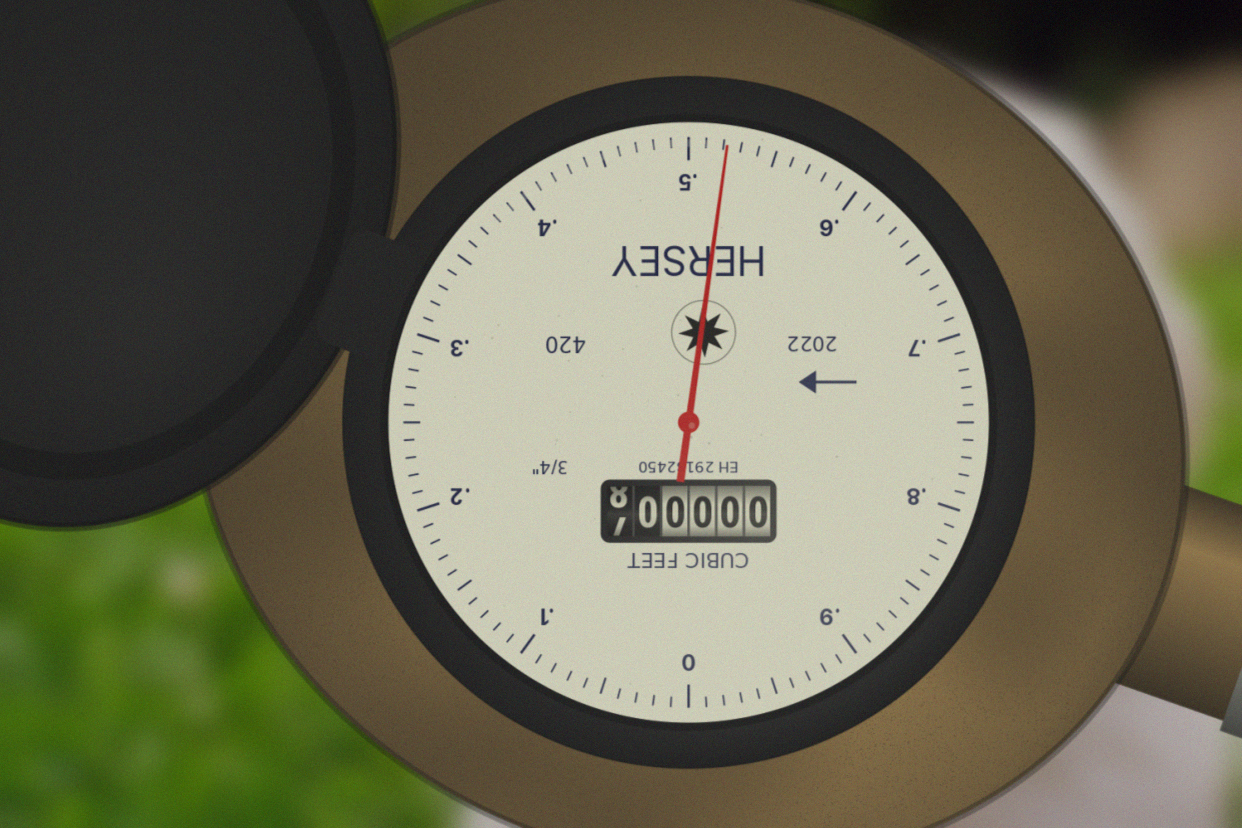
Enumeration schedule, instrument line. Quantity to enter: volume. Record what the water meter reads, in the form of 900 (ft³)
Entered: 7.52 (ft³)
